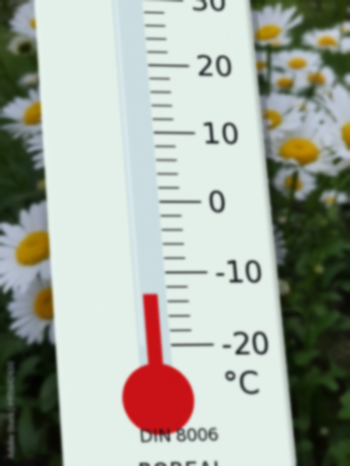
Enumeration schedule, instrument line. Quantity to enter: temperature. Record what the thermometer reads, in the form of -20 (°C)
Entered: -13 (°C)
